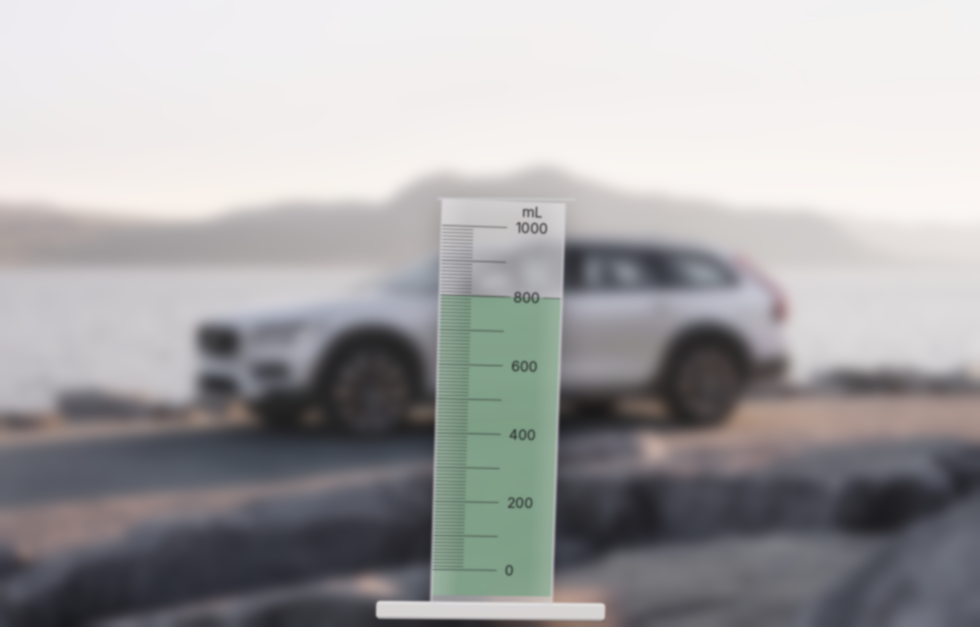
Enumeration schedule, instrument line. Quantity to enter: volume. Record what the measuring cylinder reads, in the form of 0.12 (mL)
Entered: 800 (mL)
